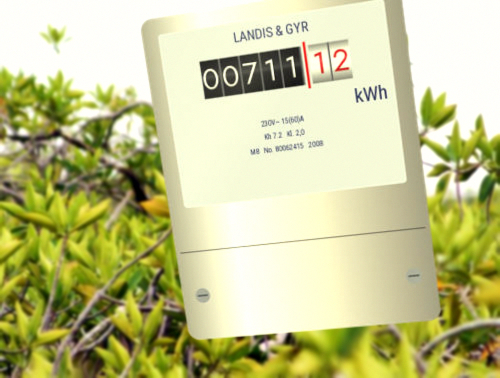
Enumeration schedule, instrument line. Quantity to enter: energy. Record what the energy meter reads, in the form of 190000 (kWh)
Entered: 711.12 (kWh)
